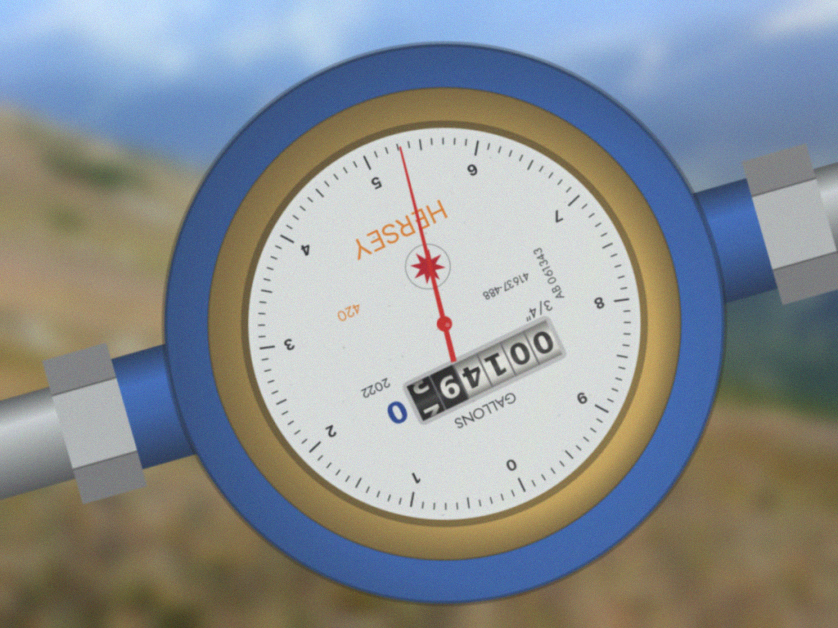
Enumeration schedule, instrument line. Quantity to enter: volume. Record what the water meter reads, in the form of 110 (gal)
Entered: 14925.3 (gal)
